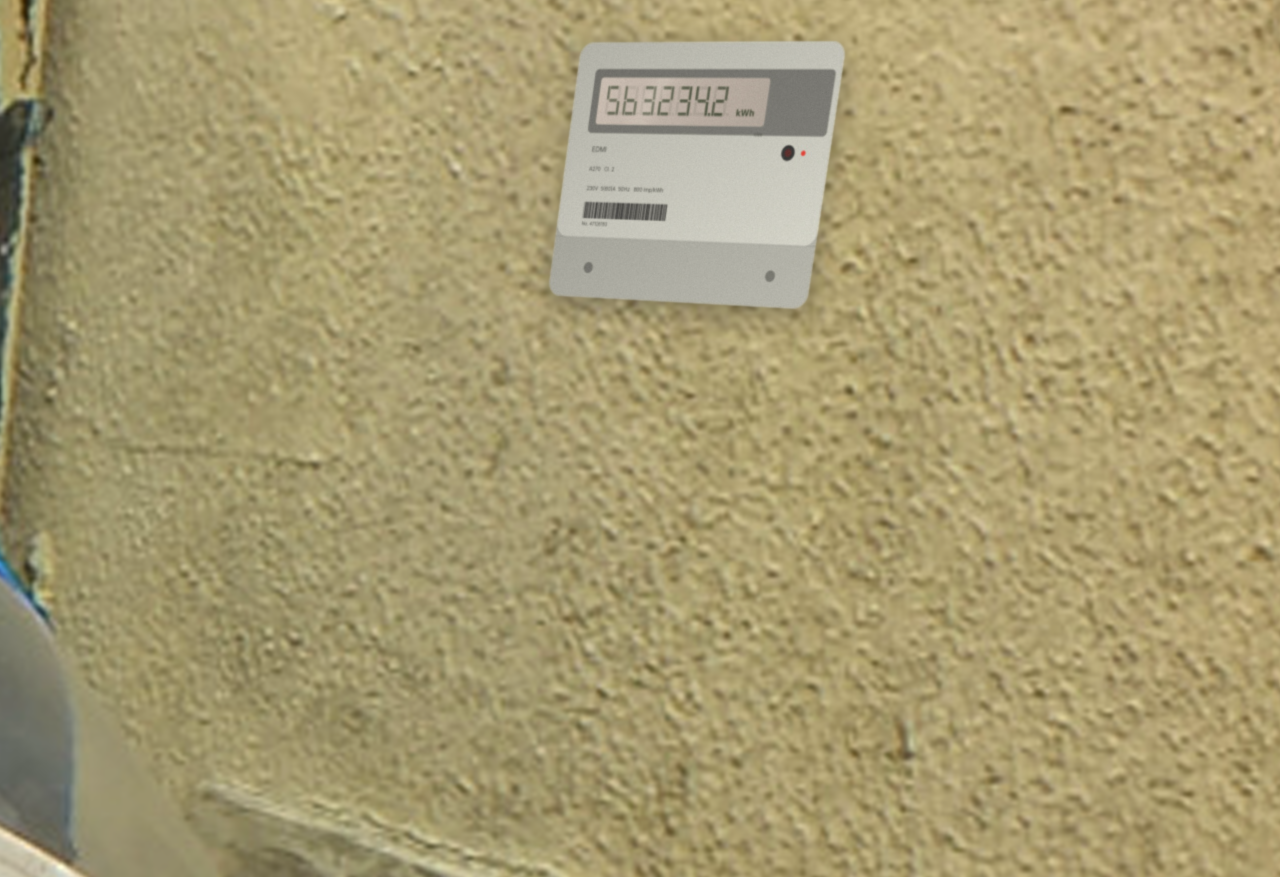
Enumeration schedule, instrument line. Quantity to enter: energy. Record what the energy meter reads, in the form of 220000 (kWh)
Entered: 563234.2 (kWh)
